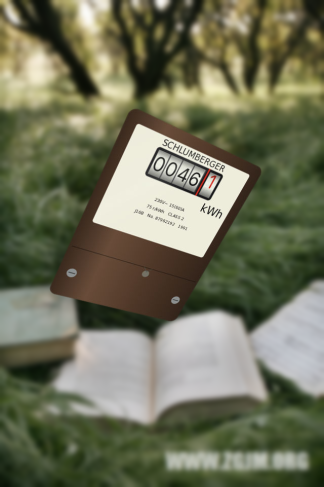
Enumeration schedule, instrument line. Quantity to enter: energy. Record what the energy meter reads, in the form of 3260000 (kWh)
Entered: 46.1 (kWh)
